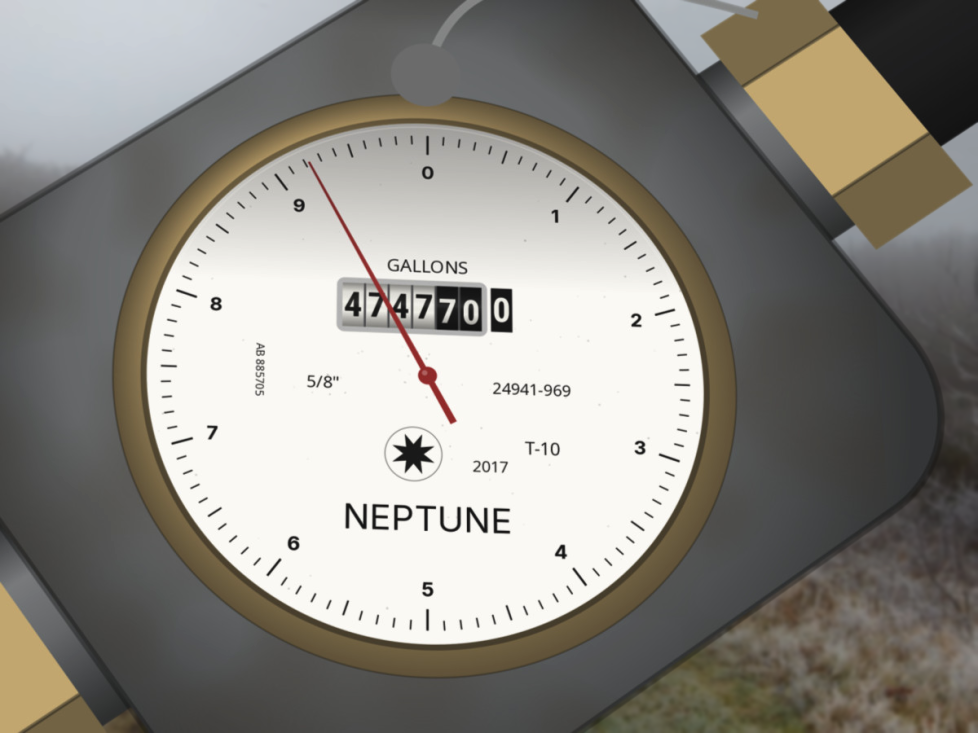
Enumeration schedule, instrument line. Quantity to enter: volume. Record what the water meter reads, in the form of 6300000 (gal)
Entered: 4747699.2 (gal)
